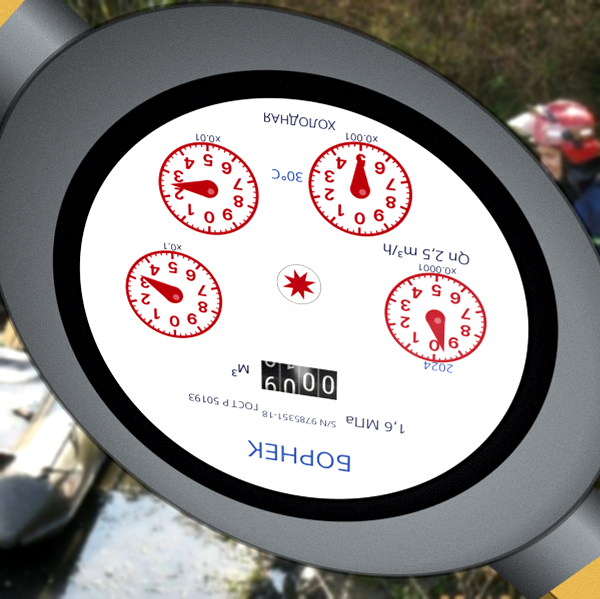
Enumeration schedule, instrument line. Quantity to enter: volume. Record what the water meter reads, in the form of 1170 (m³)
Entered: 9.3249 (m³)
